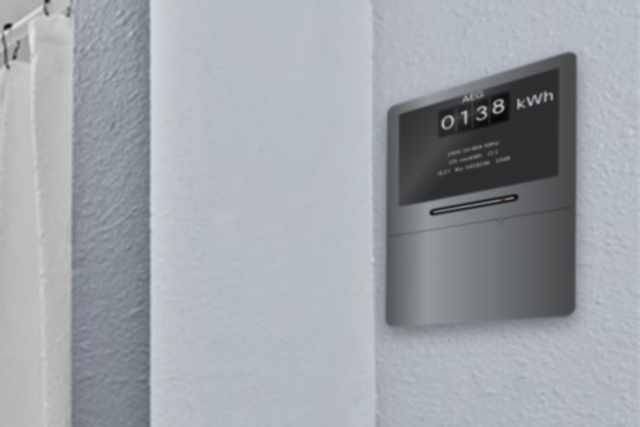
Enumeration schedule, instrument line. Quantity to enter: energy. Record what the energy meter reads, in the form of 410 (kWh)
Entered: 138 (kWh)
